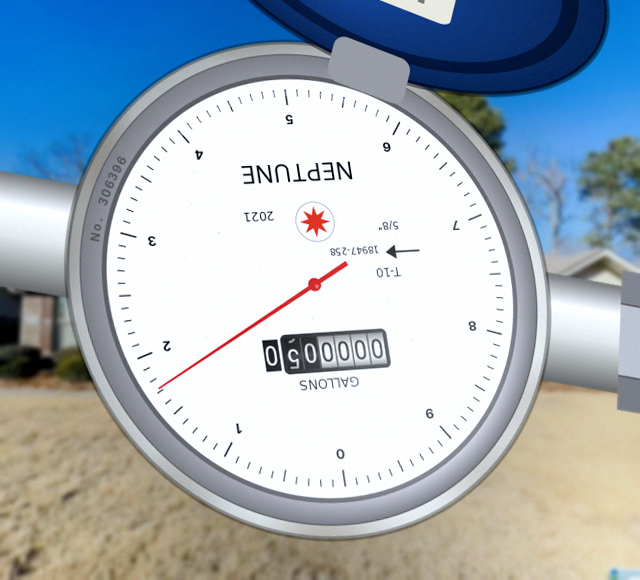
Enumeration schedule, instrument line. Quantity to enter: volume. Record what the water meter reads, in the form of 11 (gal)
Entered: 51.7 (gal)
